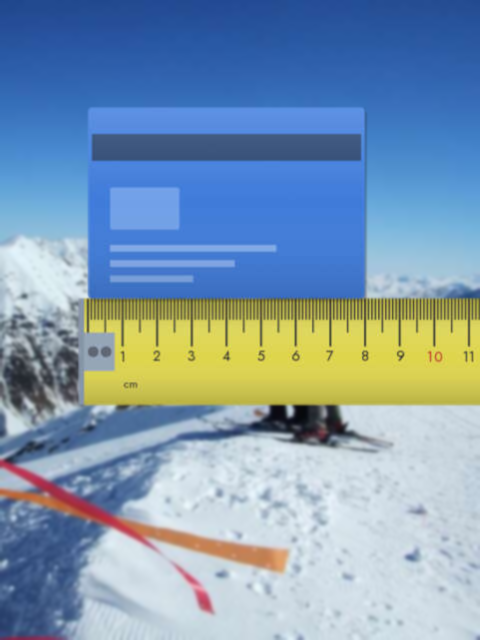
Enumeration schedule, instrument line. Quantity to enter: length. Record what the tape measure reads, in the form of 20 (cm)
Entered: 8 (cm)
